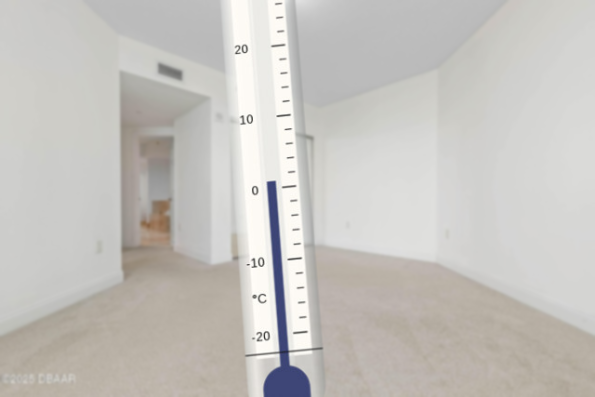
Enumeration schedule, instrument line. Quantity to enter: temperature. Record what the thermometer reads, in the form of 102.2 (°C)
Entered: 1 (°C)
